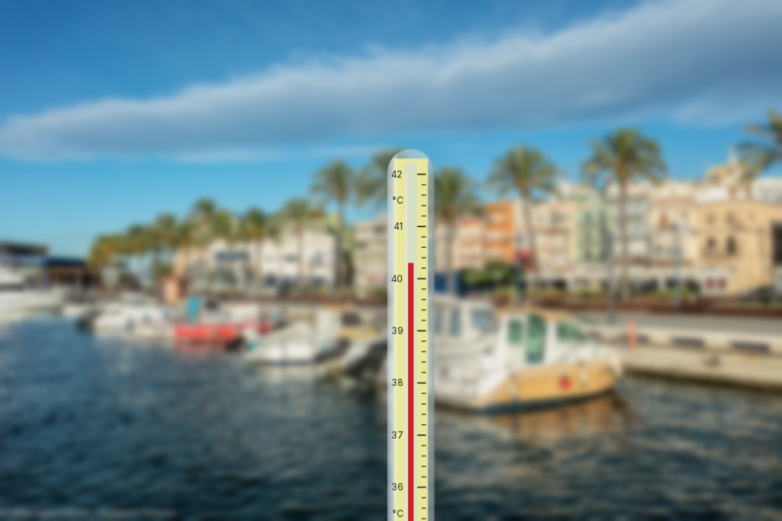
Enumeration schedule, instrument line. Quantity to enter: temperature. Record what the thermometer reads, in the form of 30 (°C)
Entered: 40.3 (°C)
